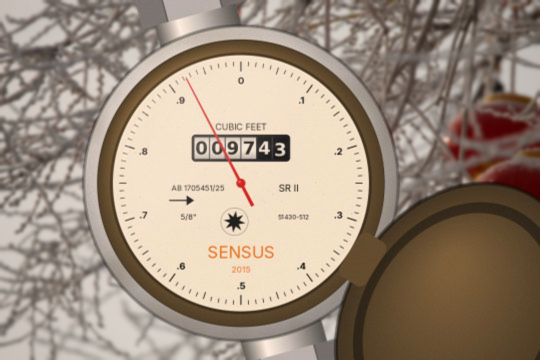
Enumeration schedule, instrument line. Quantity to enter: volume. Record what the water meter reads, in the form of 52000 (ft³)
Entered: 9742.92 (ft³)
